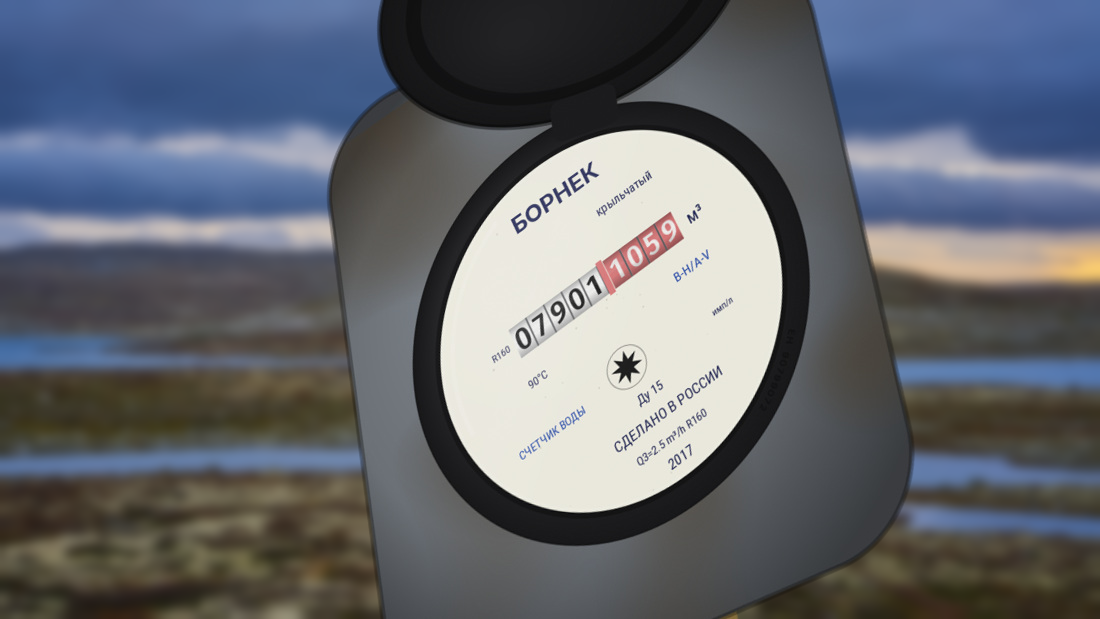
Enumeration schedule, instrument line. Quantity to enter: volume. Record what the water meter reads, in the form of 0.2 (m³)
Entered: 7901.1059 (m³)
